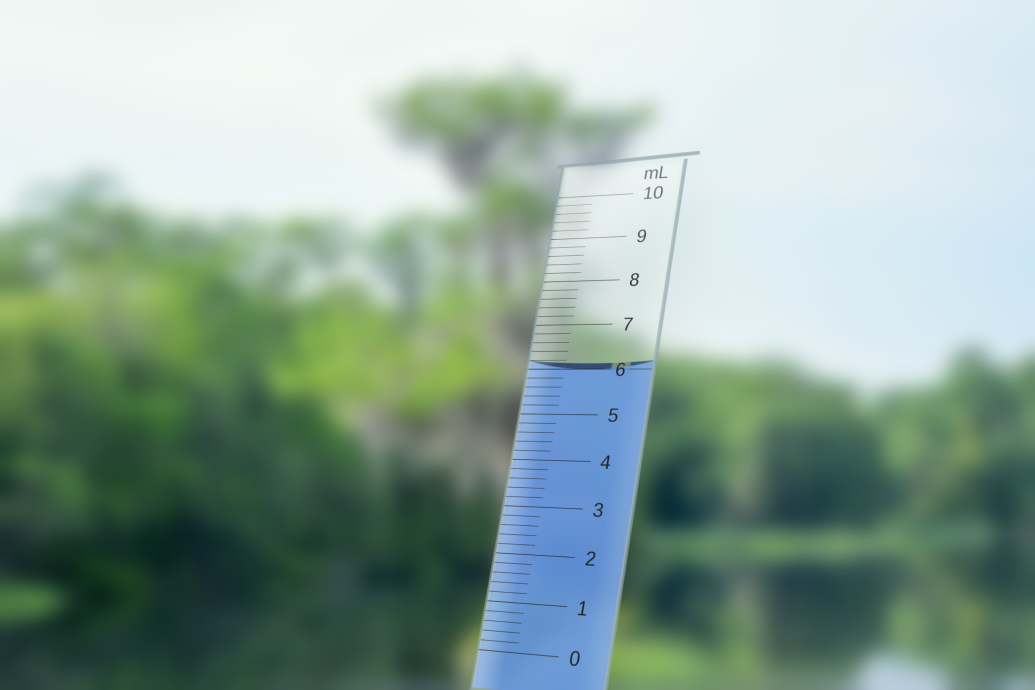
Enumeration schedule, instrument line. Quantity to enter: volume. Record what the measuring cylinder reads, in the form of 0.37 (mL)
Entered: 6 (mL)
